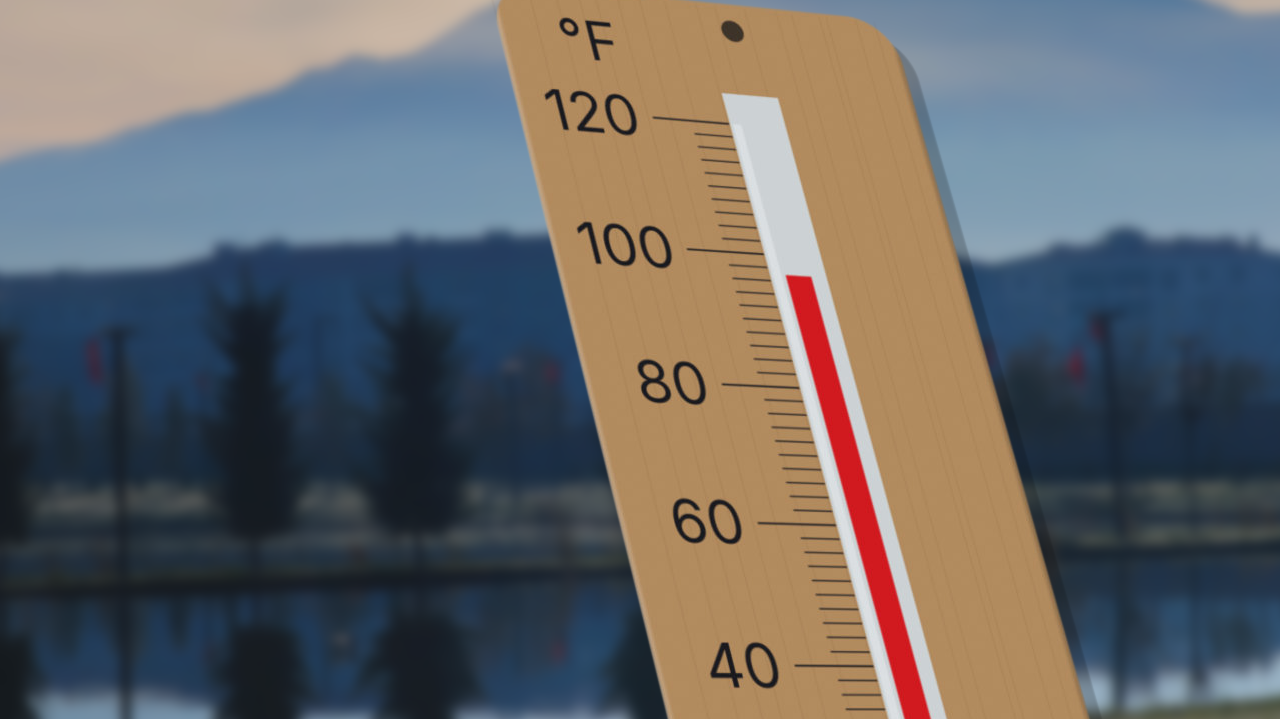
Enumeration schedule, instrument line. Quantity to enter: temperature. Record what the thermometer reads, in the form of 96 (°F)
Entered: 97 (°F)
